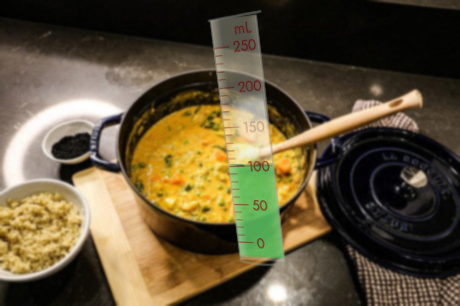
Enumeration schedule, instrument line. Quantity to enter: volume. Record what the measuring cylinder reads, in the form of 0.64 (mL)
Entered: 100 (mL)
